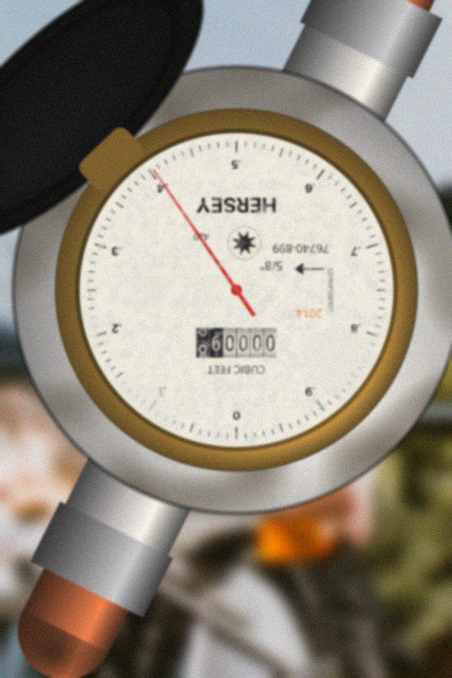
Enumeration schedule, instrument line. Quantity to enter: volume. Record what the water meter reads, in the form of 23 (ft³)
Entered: 98.40 (ft³)
